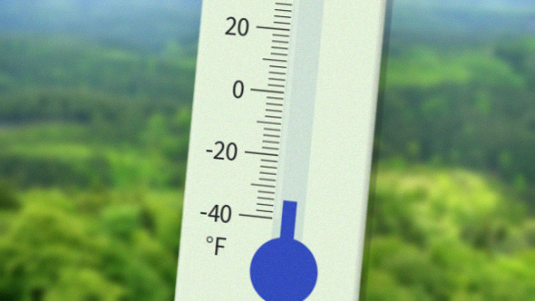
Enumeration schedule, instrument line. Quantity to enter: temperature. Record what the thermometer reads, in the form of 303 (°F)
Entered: -34 (°F)
